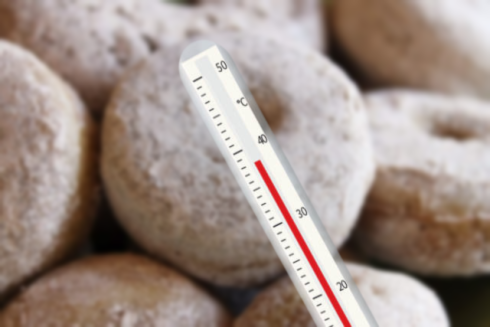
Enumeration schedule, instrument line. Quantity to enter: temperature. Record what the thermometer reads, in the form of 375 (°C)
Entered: 38 (°C)
